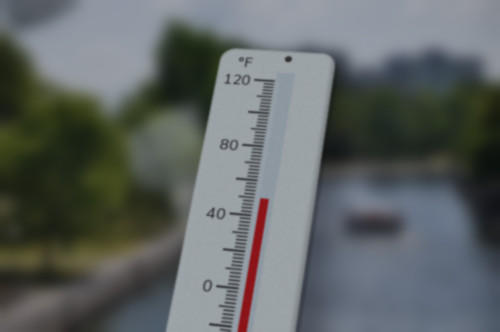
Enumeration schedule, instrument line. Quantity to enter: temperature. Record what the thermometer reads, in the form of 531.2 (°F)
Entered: 50 (°F)
